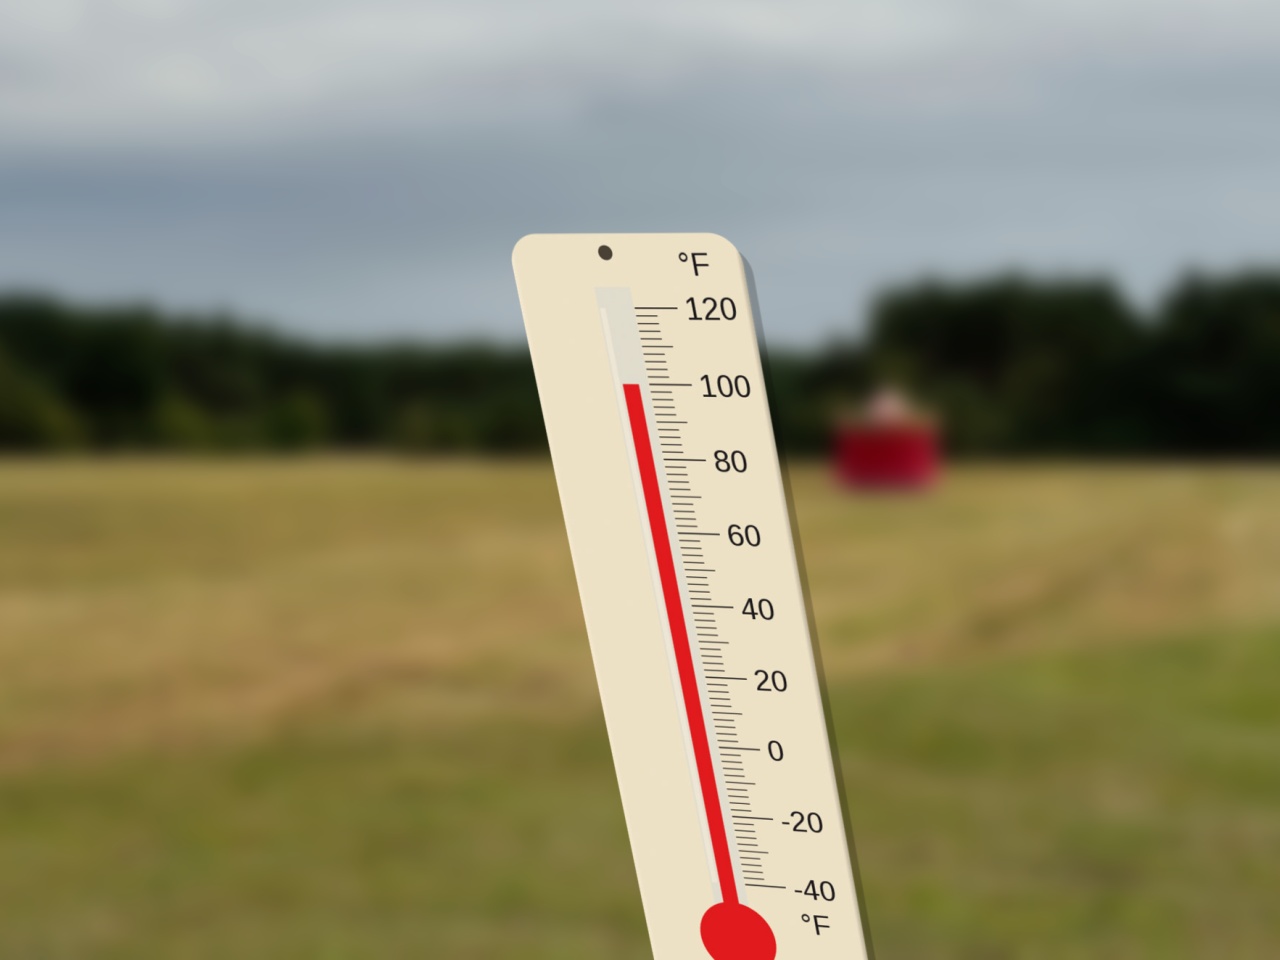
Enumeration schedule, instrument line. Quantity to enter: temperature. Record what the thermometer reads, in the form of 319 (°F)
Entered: 100 (°F)
